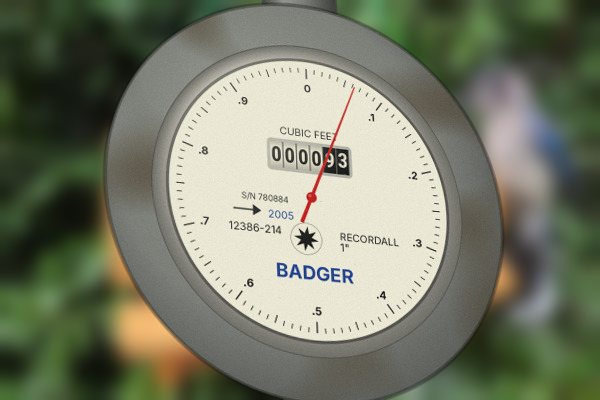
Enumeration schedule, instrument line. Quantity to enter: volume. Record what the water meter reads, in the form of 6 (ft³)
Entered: 93.06 (ft³)
